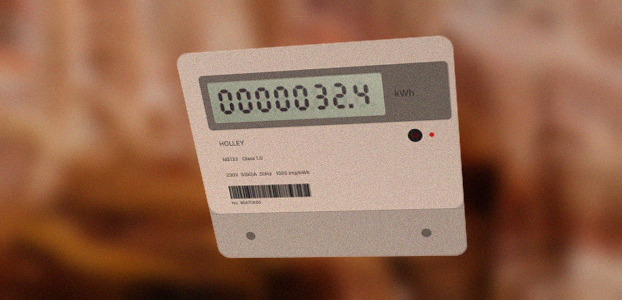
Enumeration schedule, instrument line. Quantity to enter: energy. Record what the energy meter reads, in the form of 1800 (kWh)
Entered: 32.4 (kWh)
